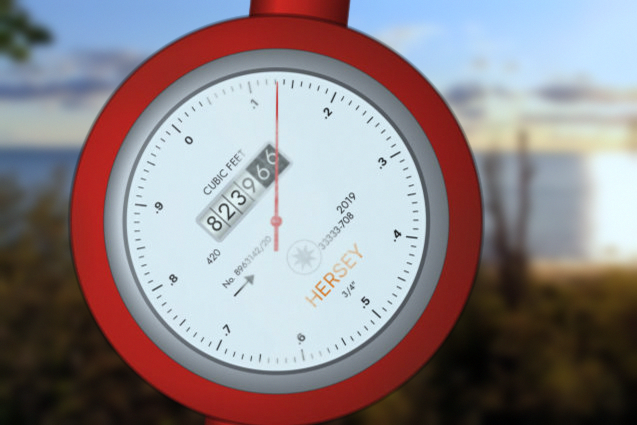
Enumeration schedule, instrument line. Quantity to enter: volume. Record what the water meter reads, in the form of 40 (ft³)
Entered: 823966.13 (ft³)
